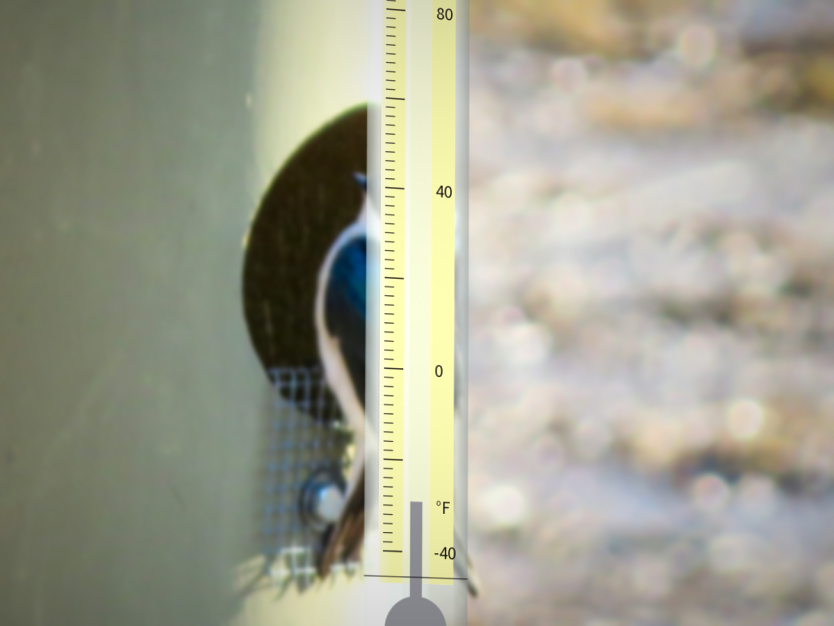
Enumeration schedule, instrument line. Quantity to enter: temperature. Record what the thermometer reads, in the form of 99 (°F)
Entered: -29 (°F)
